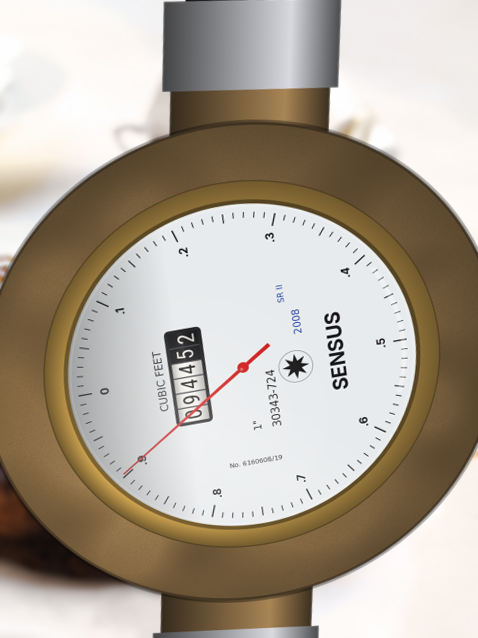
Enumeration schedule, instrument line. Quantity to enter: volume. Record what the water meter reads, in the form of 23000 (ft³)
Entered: 94451.90 (ft³)
